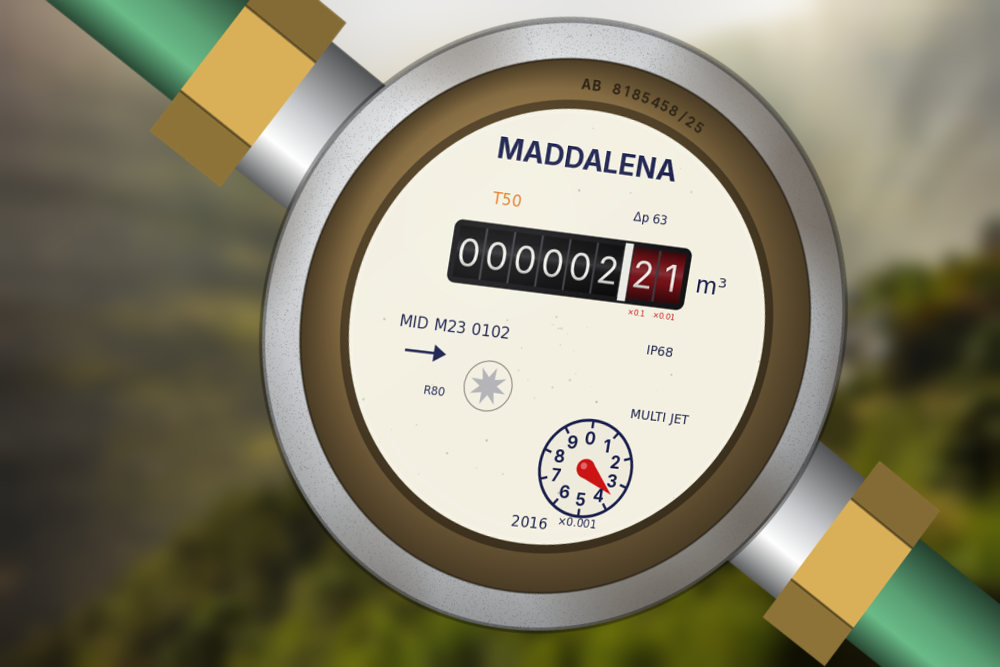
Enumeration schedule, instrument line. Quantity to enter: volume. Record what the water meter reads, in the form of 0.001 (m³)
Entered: 2.213 (m³)
